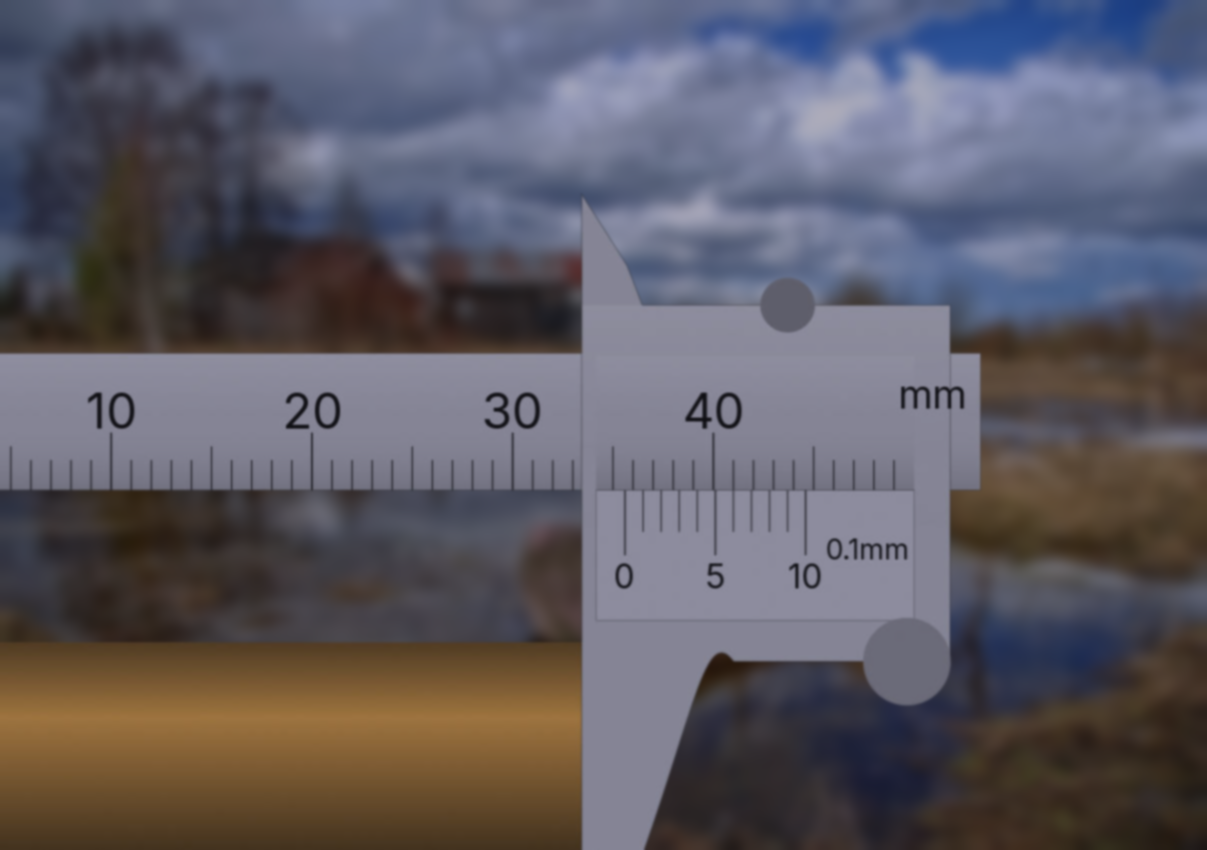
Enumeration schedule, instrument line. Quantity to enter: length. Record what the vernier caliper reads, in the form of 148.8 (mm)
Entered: 35.6 (mm)
